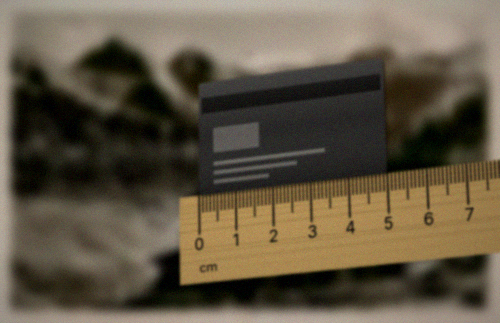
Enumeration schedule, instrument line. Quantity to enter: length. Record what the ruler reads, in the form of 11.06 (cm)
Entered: 5 (cm)
